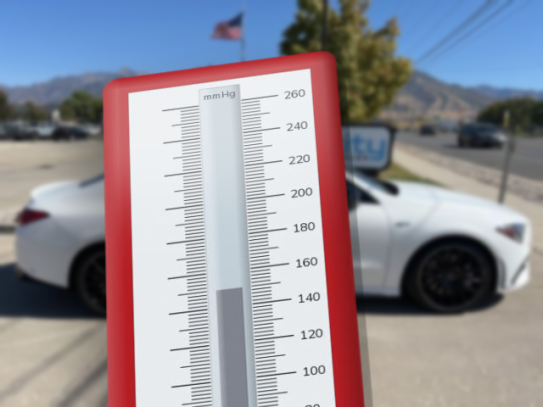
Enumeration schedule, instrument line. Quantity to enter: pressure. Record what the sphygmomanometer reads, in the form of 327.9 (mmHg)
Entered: 150 (mmHg)
